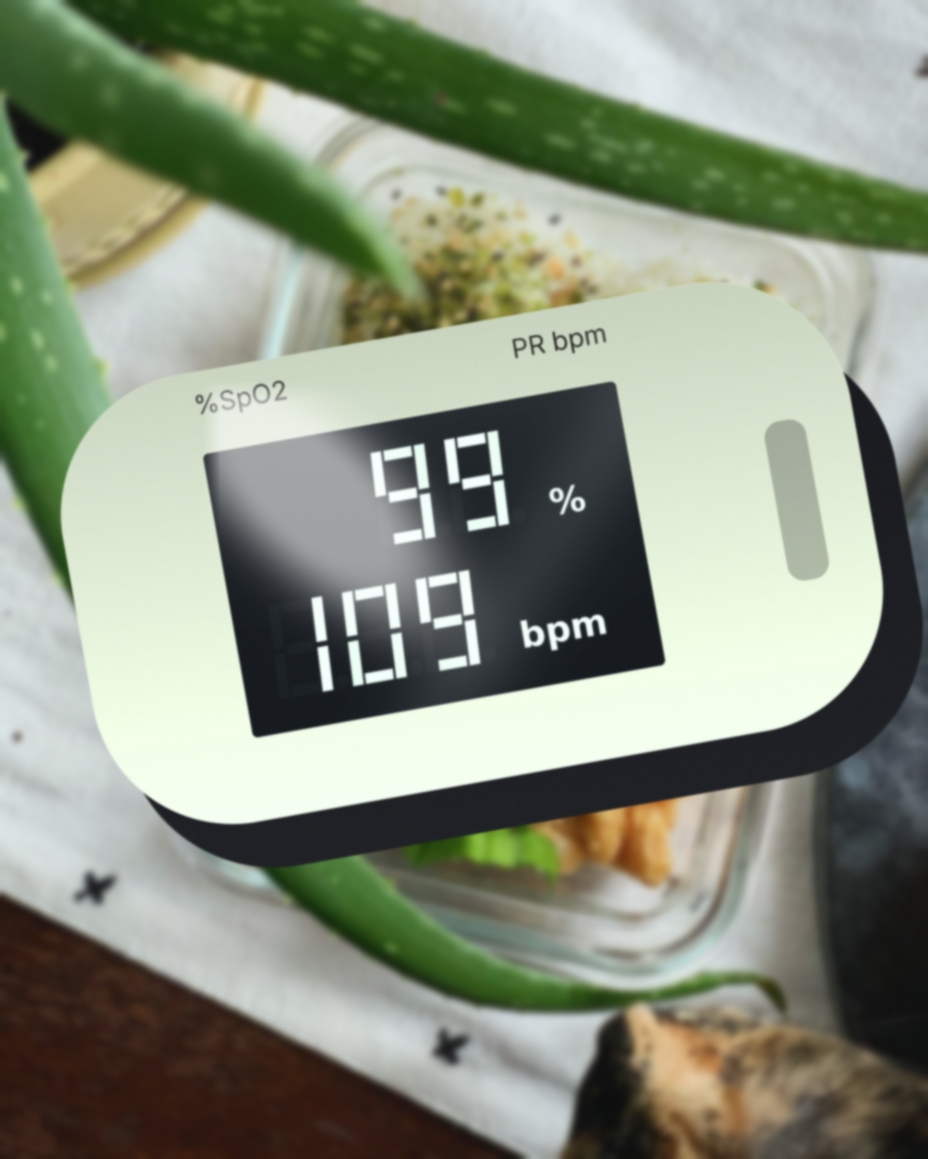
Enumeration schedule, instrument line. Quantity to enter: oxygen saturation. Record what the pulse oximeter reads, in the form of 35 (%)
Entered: 99 (%)
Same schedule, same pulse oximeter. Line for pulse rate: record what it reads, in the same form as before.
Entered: 109 (bpm)
